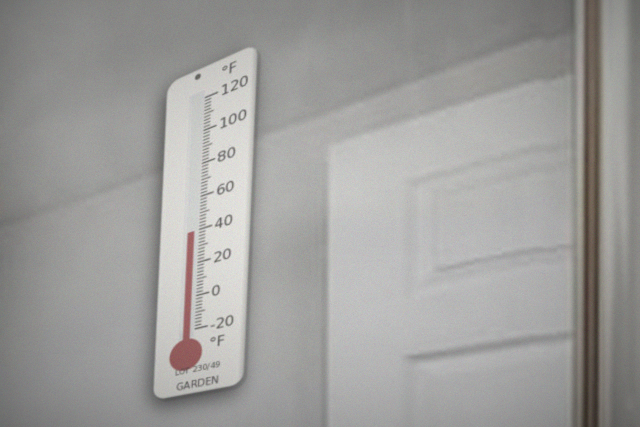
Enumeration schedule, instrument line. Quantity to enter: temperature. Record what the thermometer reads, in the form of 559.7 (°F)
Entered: 40 (°F)
